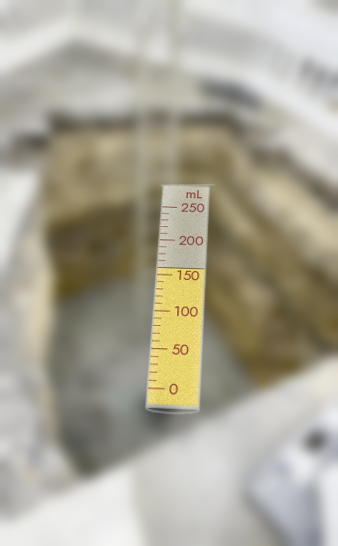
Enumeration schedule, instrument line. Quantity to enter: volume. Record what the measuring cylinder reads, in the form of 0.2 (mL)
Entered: 160 (mL)
